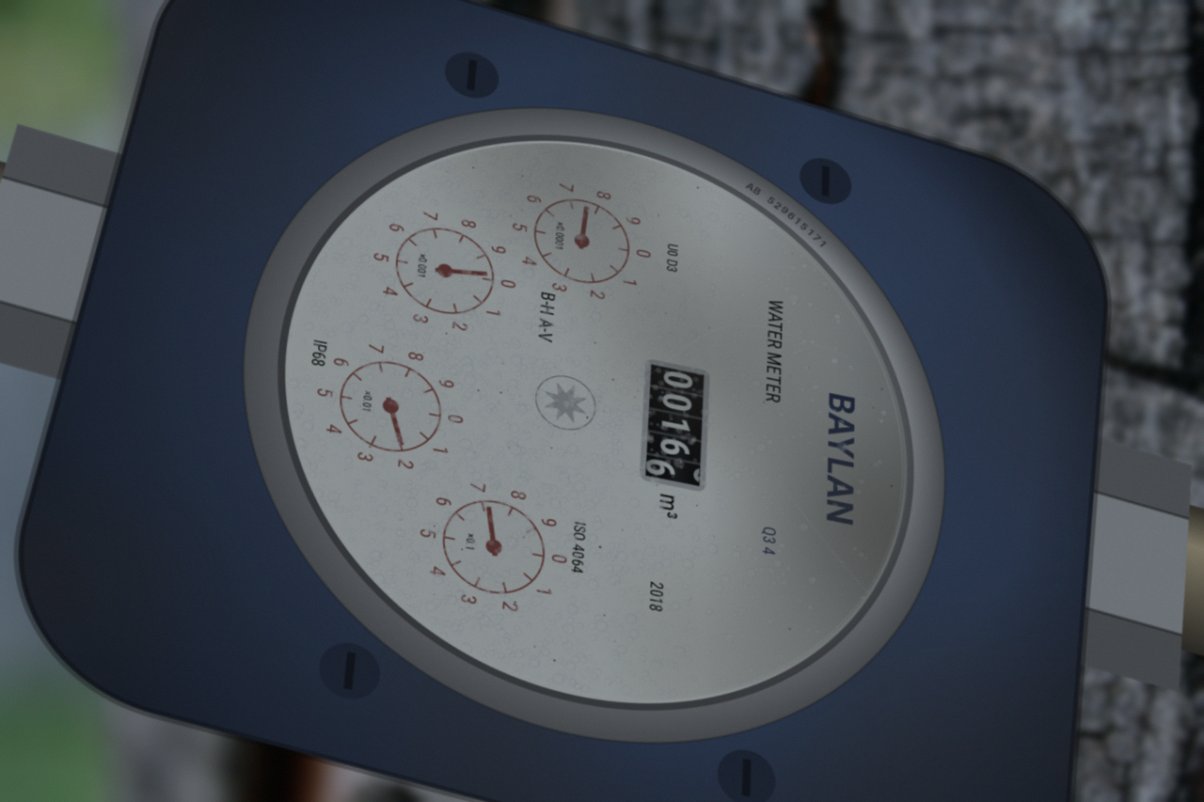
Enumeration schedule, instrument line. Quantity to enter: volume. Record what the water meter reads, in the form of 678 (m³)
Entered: 165.7197 (m³)
